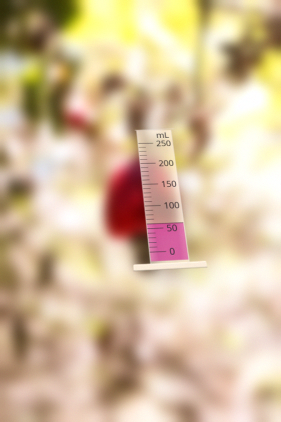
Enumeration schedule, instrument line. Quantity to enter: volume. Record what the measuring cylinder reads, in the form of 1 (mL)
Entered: 60 (mL)
